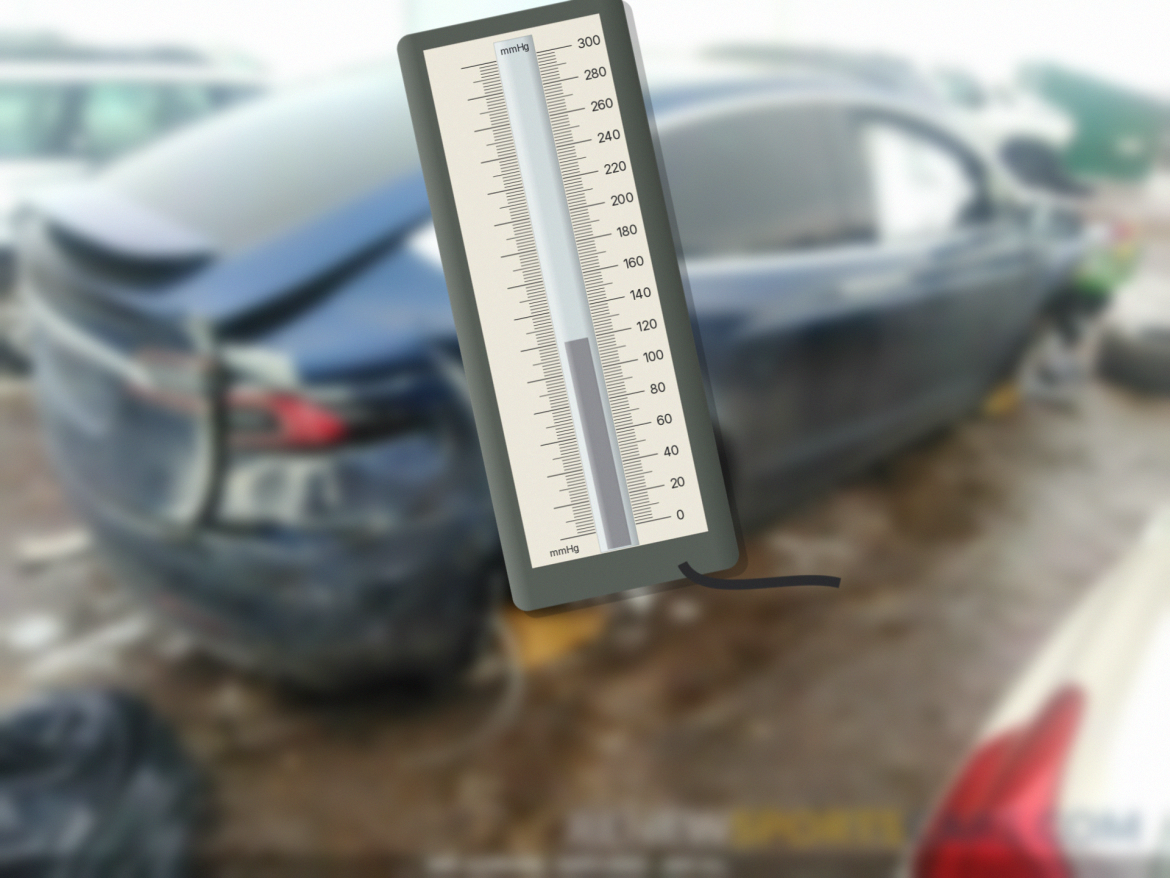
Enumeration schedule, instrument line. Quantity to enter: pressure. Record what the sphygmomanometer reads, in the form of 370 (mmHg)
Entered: 120 (mmHg)
